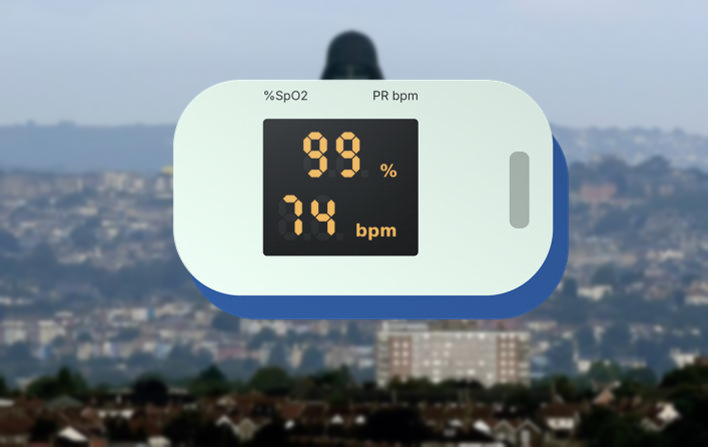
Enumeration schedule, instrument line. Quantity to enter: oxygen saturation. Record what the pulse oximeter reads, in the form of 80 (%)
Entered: 99 (%)
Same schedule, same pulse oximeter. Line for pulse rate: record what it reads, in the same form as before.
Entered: 74 (bpm)
